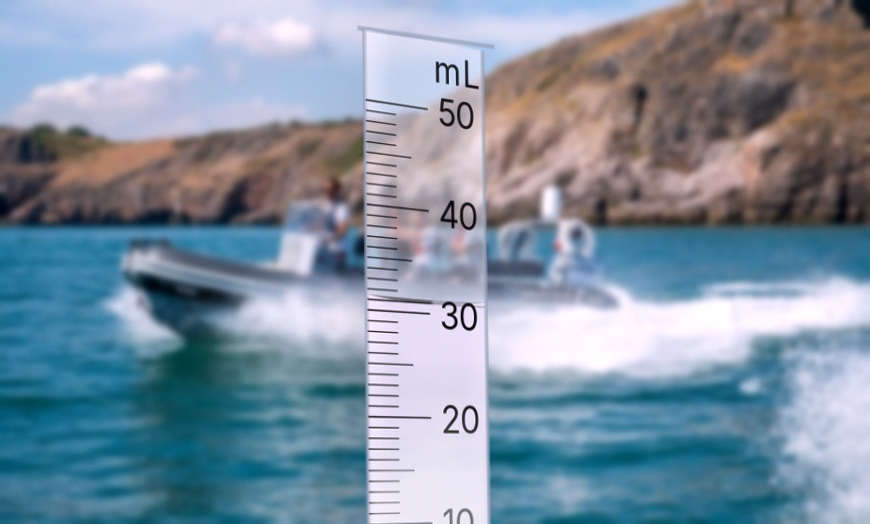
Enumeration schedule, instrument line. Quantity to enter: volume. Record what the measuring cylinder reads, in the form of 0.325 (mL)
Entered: 31 (mL)
